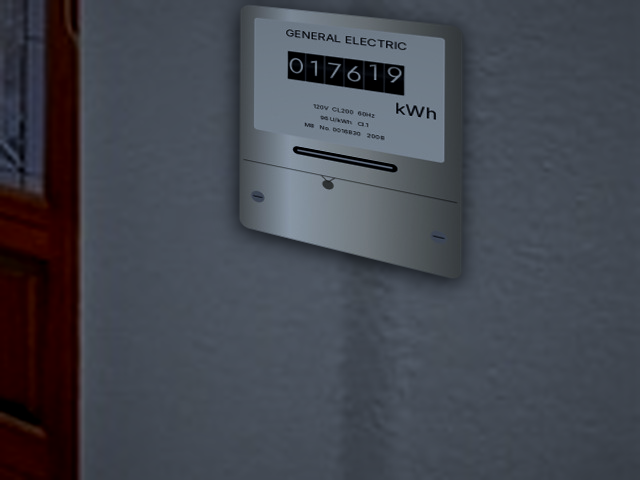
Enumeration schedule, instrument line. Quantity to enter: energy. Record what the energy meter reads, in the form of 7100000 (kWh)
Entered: 17619 (kWh)
